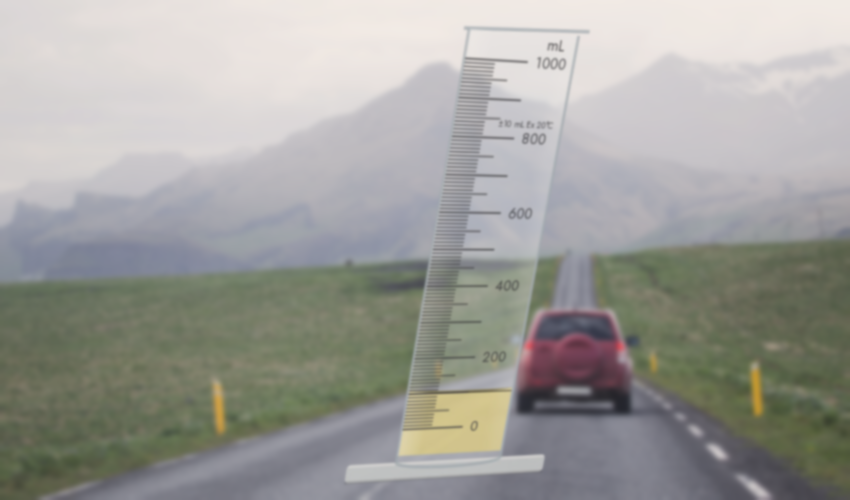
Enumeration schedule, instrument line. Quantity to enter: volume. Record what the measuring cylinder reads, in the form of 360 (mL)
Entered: 100 (mL)
